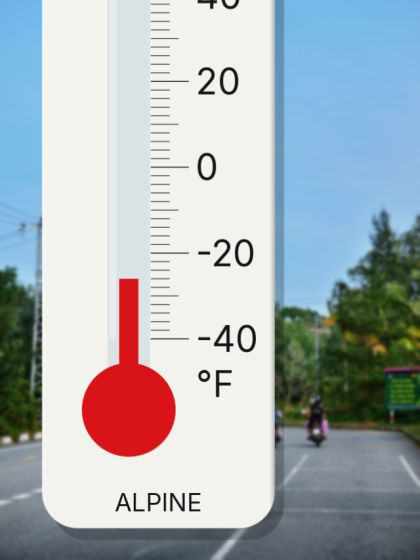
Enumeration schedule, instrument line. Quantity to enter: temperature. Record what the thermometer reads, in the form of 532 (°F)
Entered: -26 (°F)
